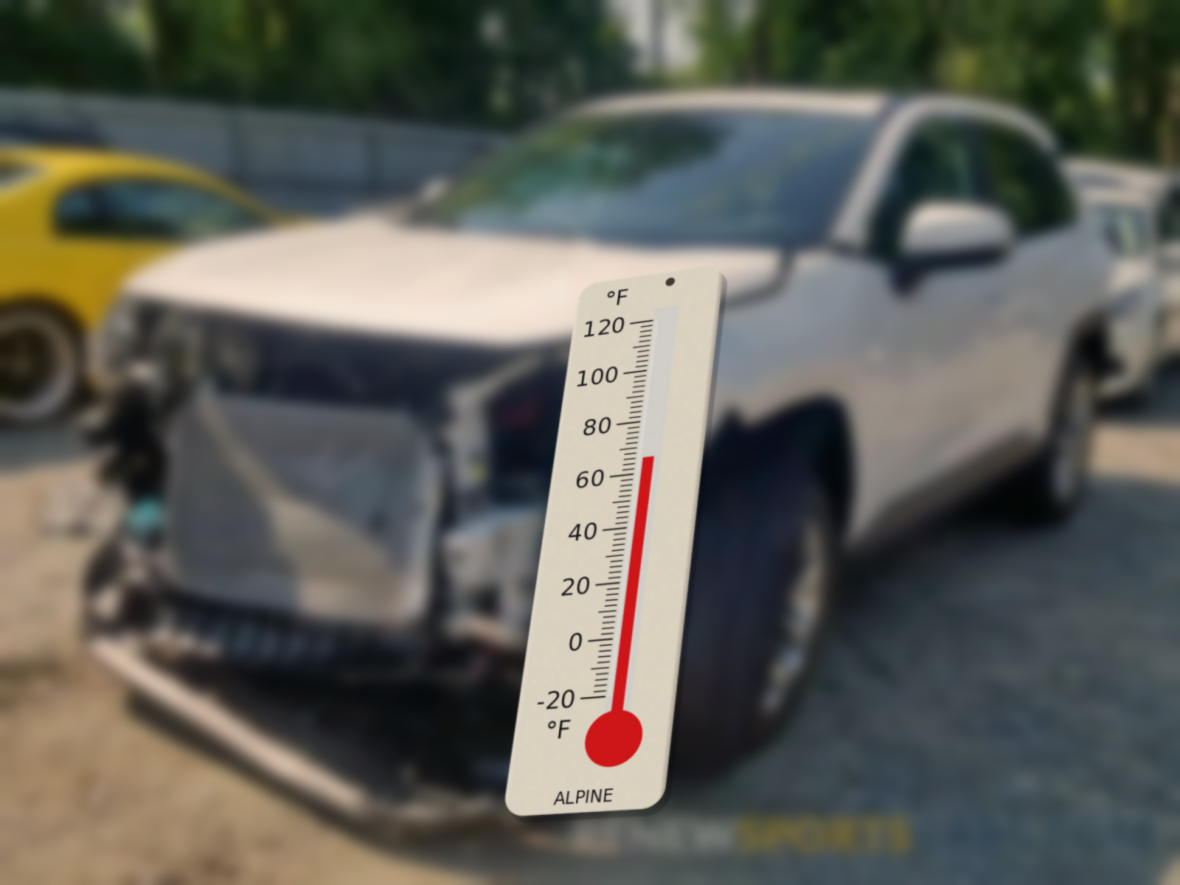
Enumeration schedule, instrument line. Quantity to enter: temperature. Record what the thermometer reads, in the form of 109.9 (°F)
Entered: 66 (°F)
